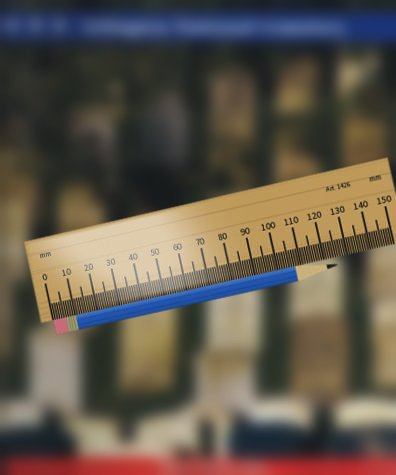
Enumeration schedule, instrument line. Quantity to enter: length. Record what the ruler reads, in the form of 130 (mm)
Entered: 125 (mm)
